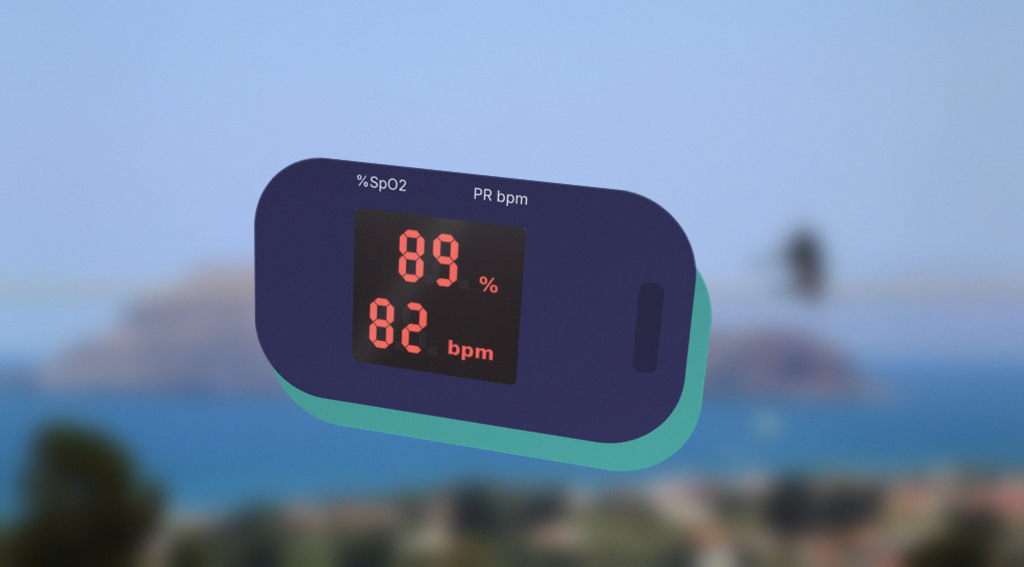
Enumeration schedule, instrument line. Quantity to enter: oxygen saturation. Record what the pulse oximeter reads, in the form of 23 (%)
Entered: 89 (%)
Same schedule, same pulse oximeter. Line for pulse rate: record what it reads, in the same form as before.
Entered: 82 (bpm)
